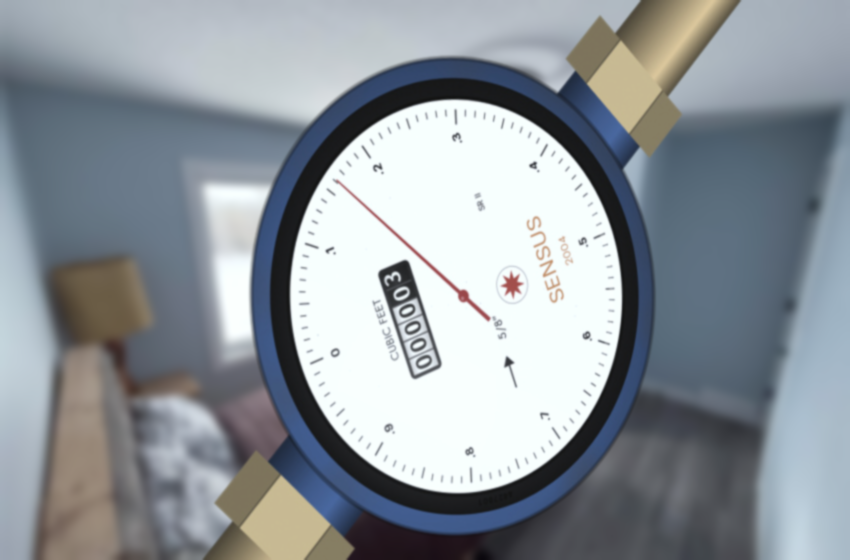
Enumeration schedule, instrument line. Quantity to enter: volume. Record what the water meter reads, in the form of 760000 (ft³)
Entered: 3.16 (ft³)
